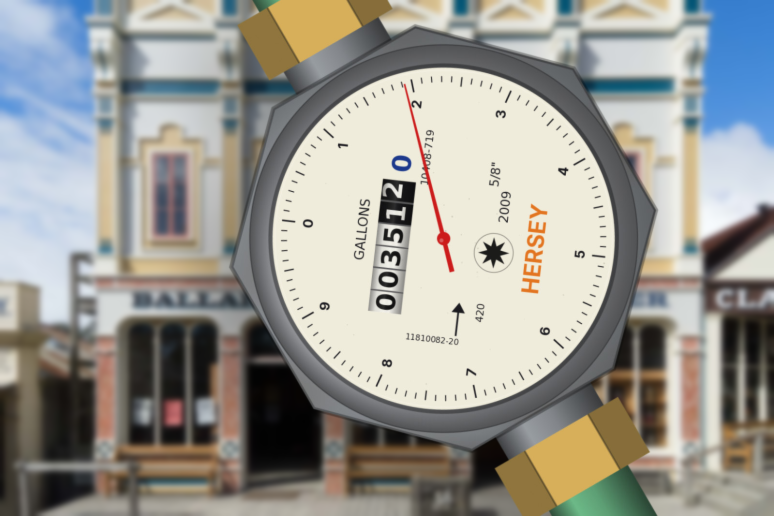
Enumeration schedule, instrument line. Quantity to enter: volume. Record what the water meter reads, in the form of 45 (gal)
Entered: 35121.9 (gal)
